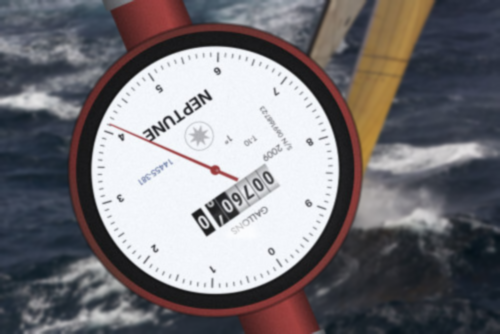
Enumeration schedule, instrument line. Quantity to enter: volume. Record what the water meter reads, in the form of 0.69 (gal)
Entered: 76074.1 (gal)
